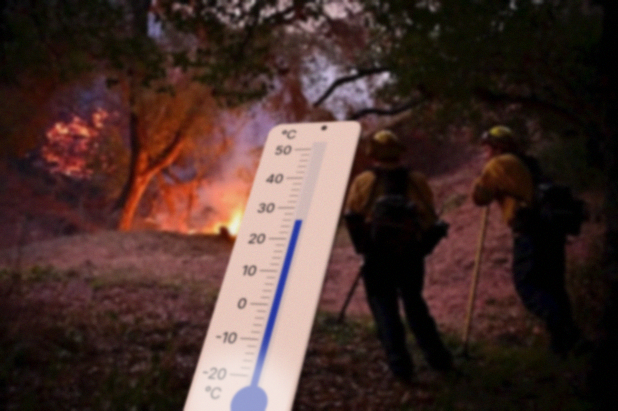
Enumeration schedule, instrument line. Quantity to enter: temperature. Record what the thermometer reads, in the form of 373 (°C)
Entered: 26 (°C)
